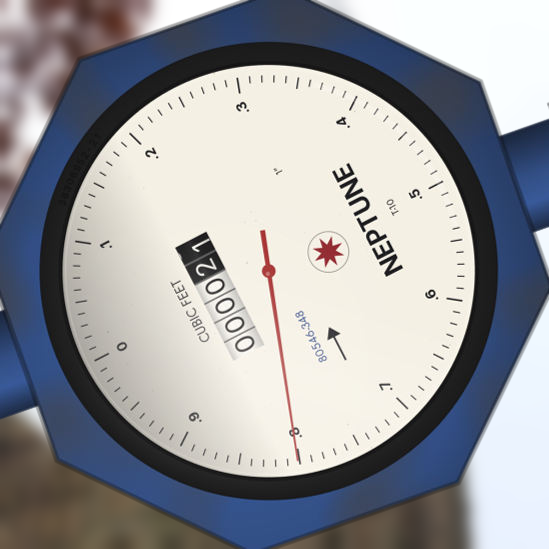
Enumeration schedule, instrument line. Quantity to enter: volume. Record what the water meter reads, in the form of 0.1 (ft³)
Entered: 20.80 (ft³)
